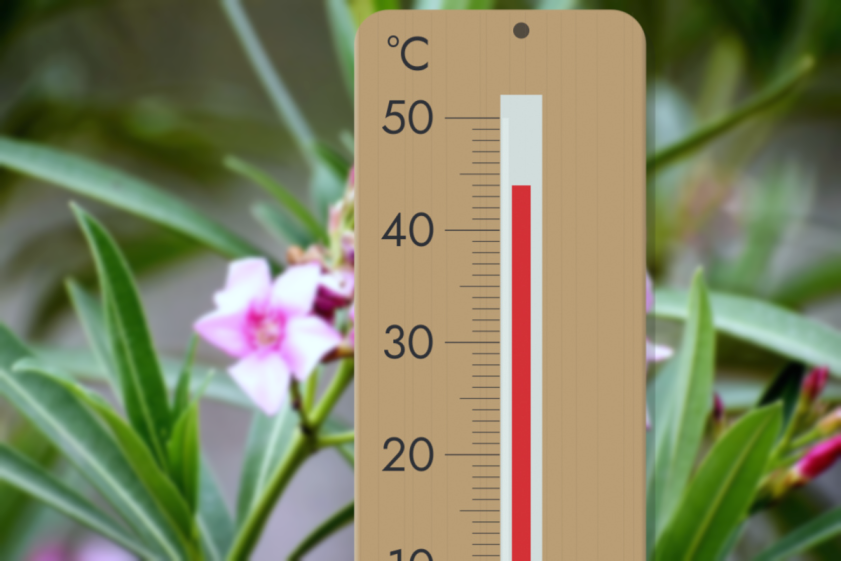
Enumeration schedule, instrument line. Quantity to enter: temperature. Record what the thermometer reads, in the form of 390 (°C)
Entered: 44 (°C)
